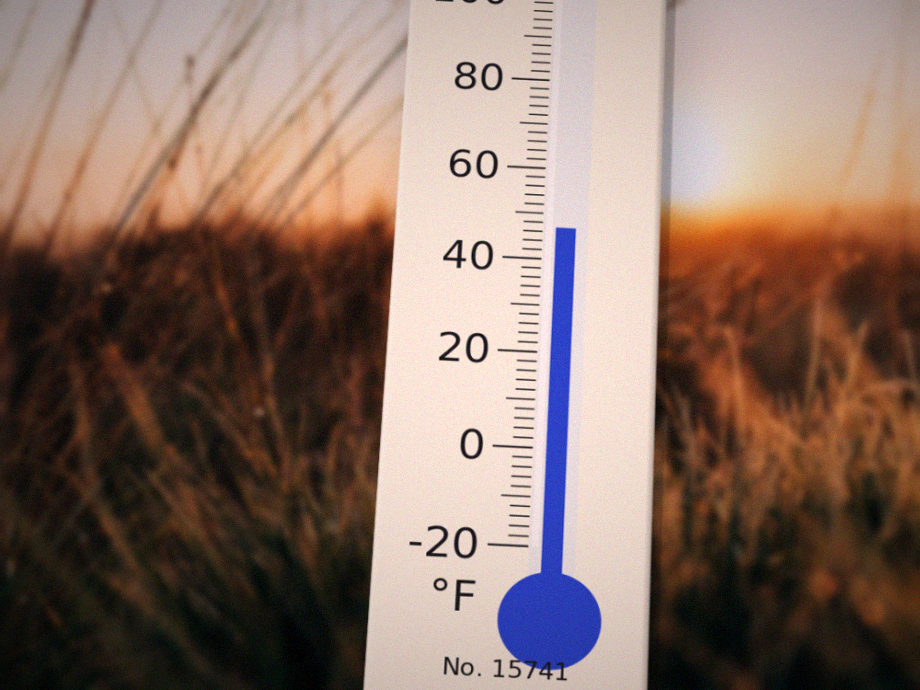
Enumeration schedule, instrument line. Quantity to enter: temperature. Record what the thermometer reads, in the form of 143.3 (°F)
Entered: 47 (°F)
